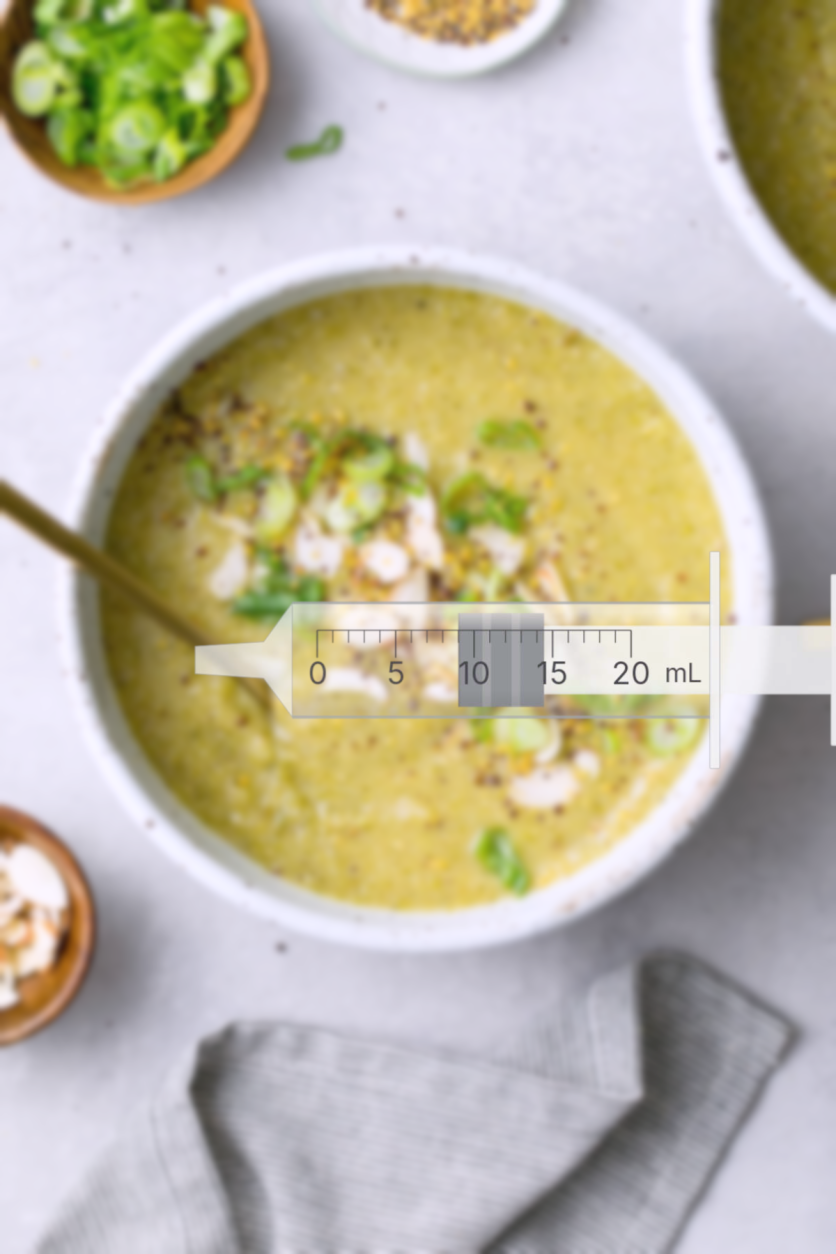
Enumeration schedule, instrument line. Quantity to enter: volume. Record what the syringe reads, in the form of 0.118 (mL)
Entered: 9 (mL)
